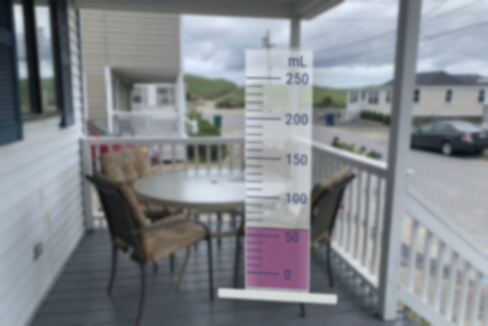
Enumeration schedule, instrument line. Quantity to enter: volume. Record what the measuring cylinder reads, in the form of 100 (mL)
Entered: 60 (mL)
